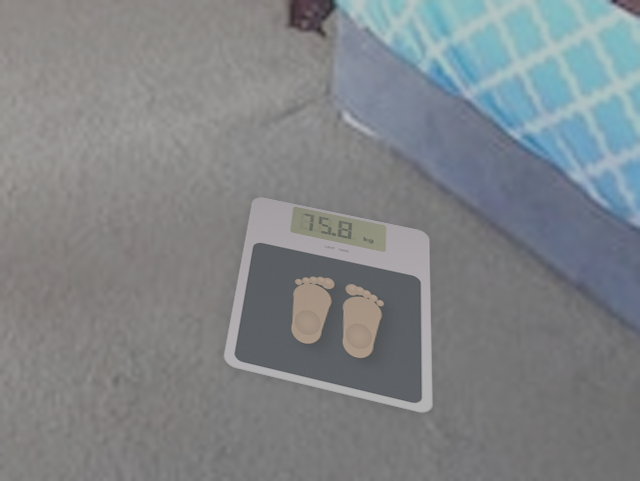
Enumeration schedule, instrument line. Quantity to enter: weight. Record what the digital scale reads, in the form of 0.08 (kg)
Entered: 75.8 (kg)
